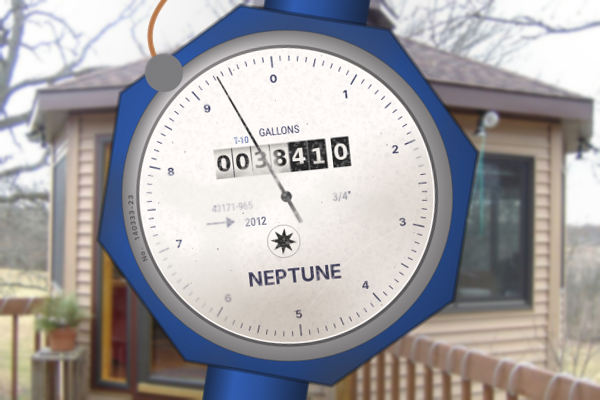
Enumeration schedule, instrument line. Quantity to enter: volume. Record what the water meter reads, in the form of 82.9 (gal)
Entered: 38409.3 (gal)
